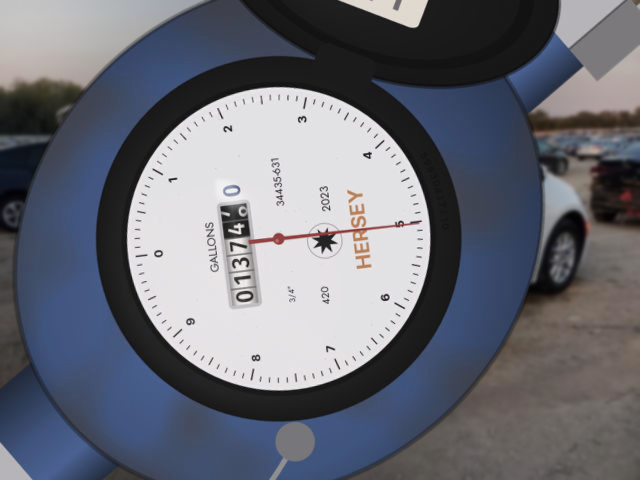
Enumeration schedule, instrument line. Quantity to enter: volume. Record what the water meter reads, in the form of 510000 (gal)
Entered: 137475.0 (gal)
